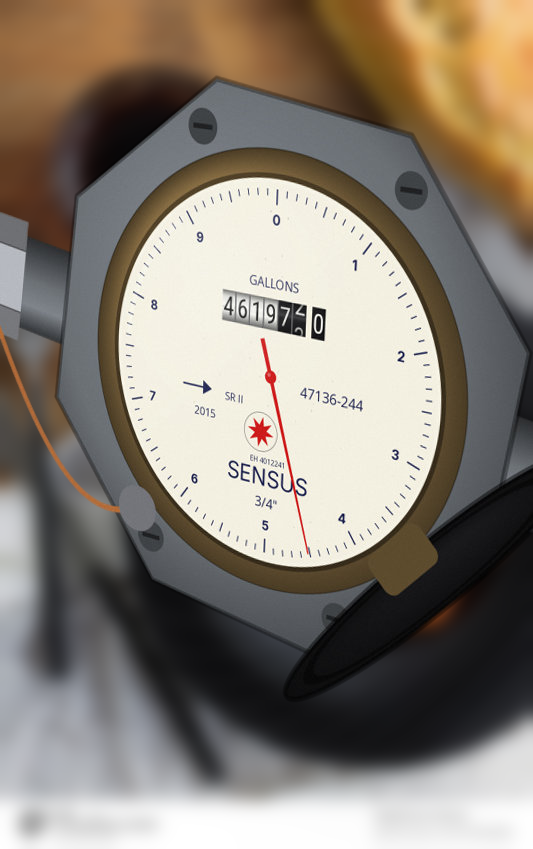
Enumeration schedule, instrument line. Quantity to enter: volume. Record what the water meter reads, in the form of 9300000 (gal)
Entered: 4619724.5 (gal)
